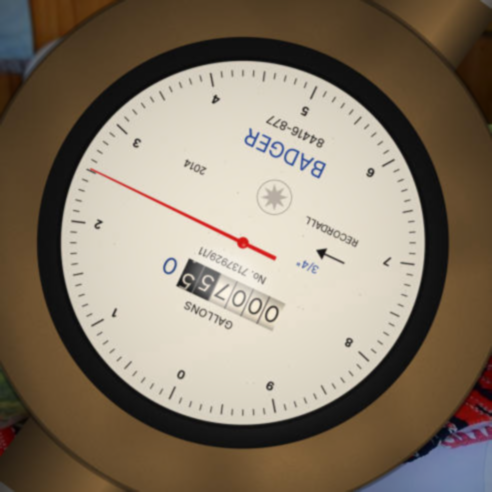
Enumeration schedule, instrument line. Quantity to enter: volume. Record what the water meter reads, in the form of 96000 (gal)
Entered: 7552.5 (gal)
